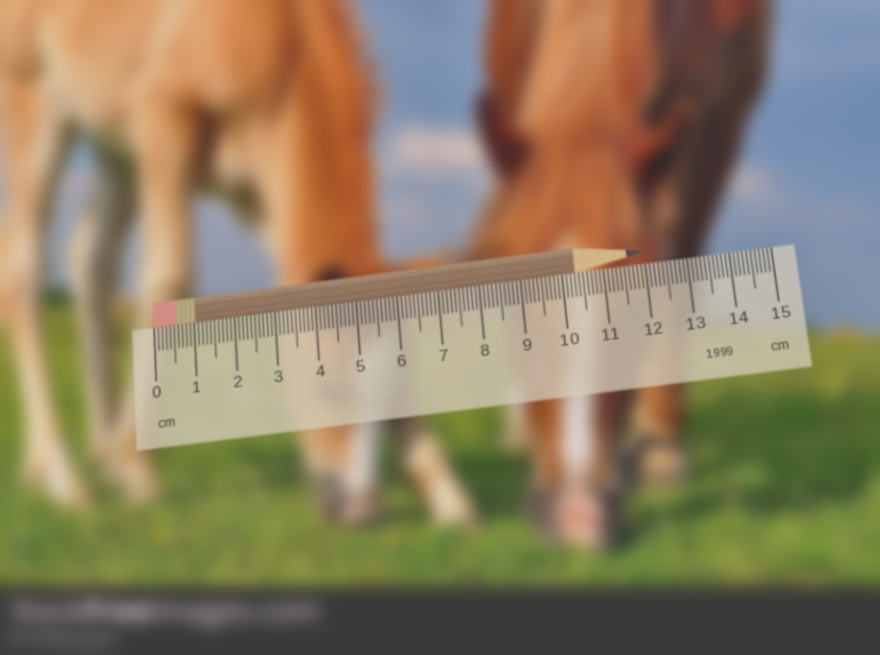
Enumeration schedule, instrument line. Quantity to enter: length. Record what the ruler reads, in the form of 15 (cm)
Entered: 12 (cm)
